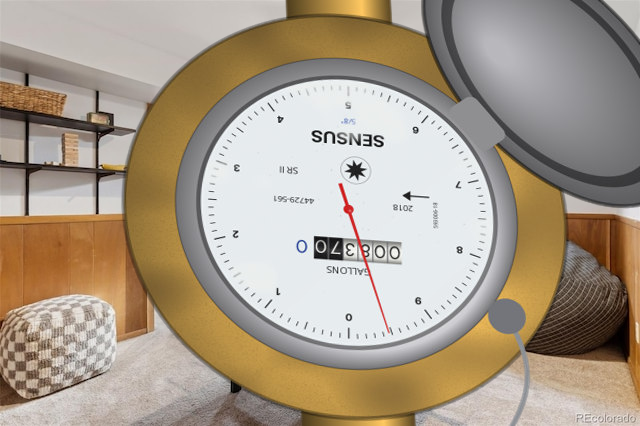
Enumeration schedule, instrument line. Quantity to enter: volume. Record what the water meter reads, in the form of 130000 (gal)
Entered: 83699.5 (gal)
